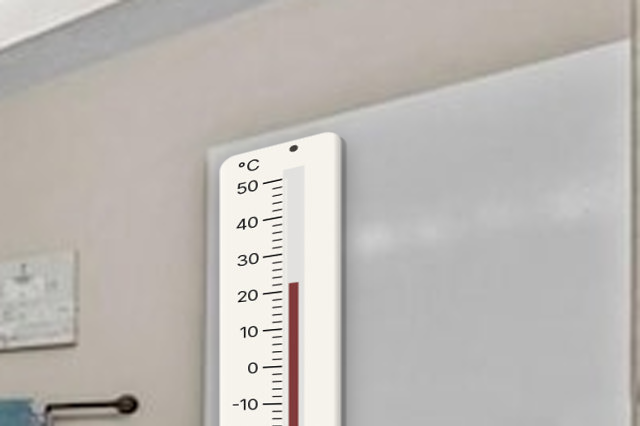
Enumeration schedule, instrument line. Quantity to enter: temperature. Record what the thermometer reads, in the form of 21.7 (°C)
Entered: 22 (°C)
